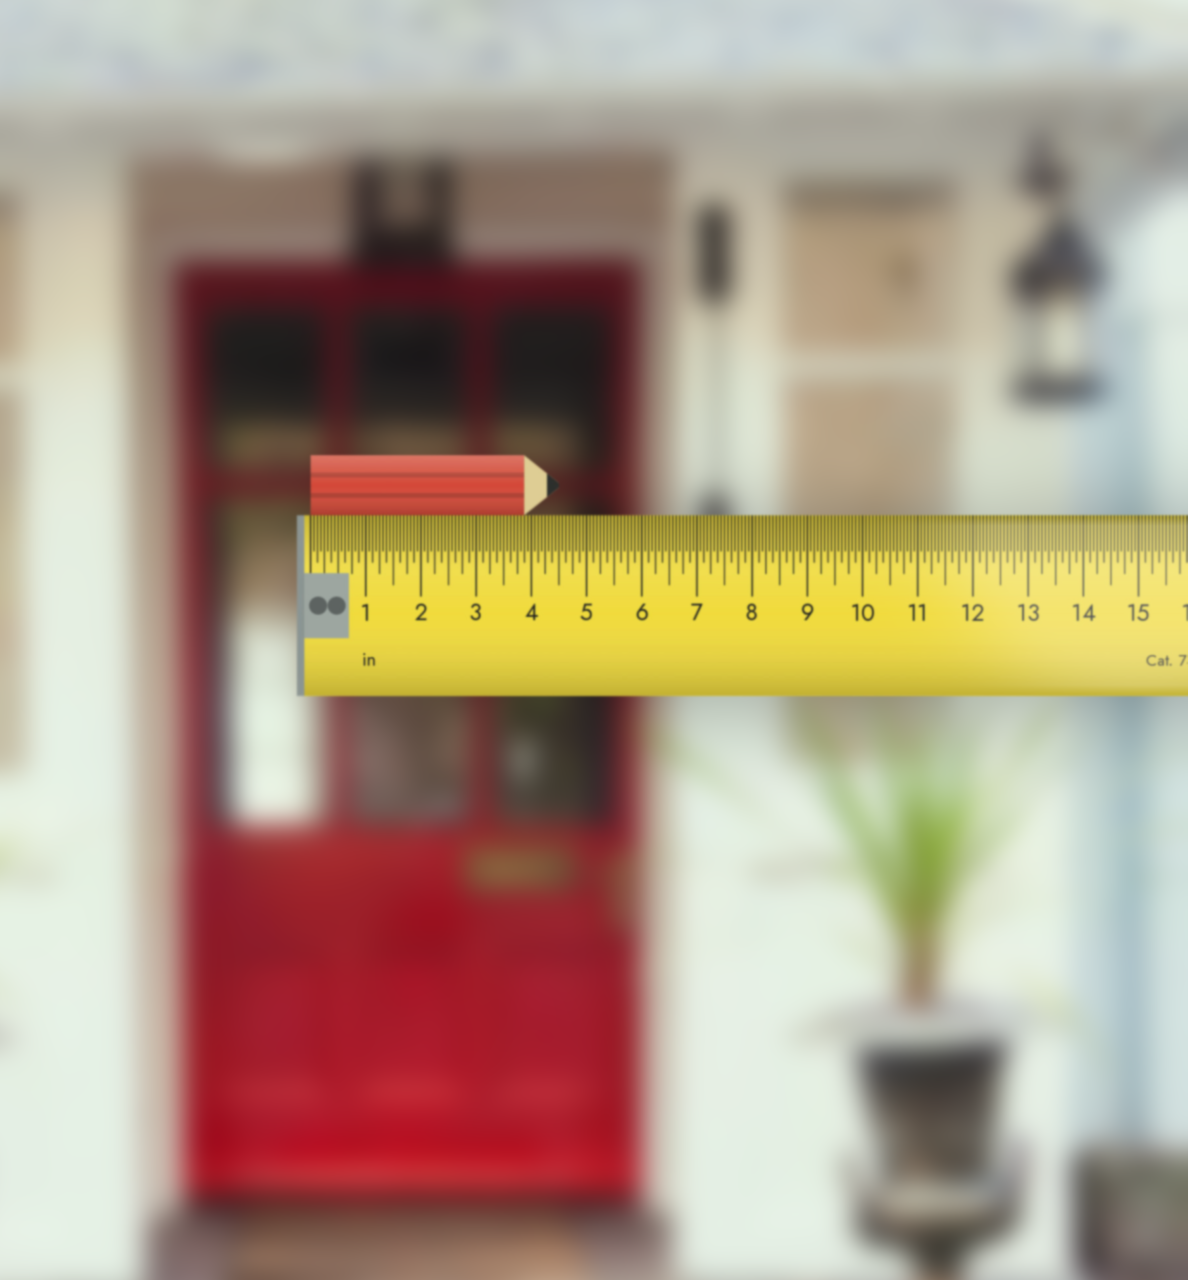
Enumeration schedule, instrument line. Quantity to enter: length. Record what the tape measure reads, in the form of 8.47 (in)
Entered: 4.5 (in)
